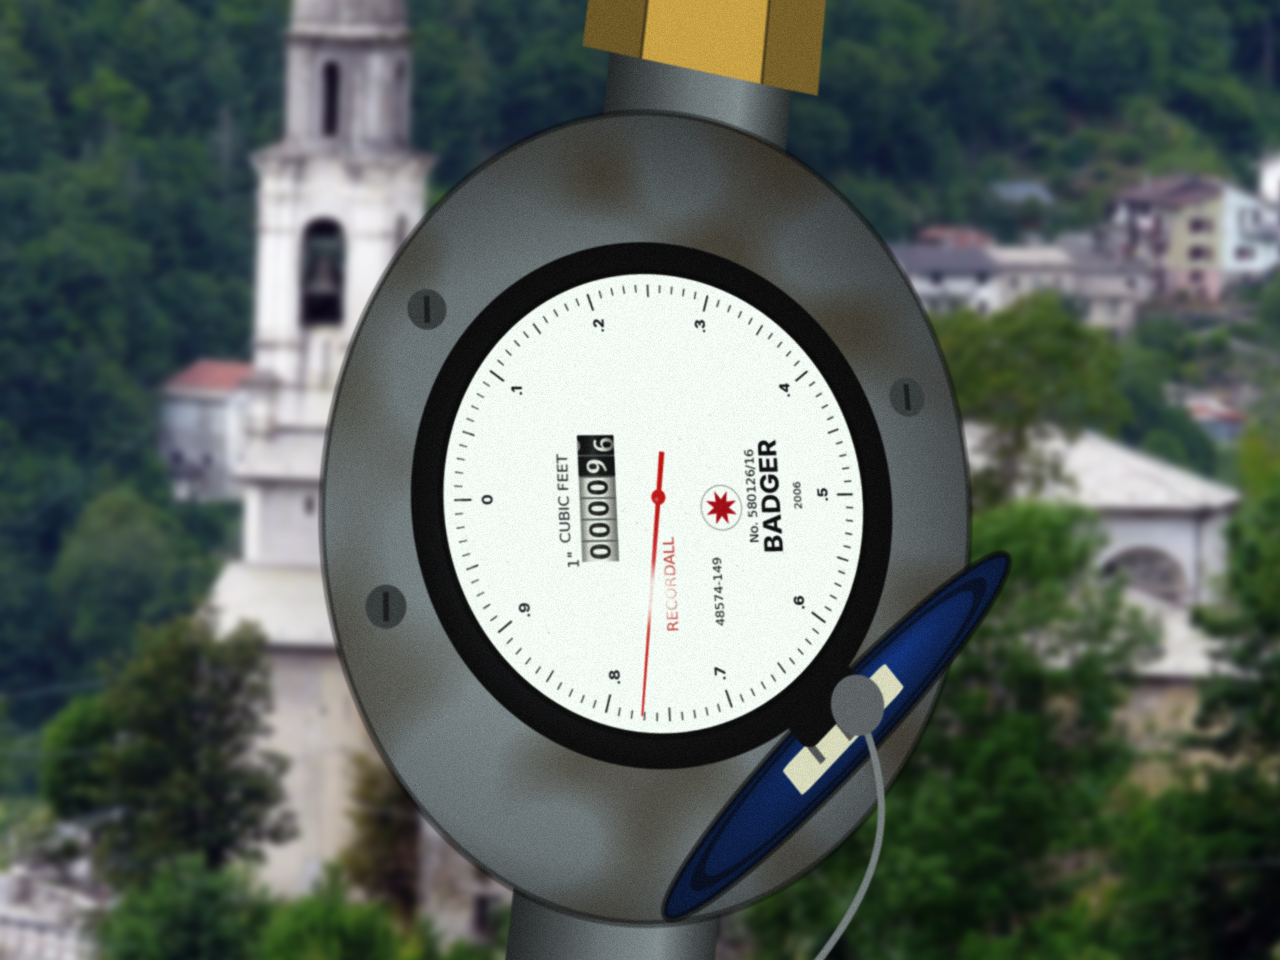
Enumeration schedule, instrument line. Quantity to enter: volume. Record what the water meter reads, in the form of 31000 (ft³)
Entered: 95.77 (ft³)
